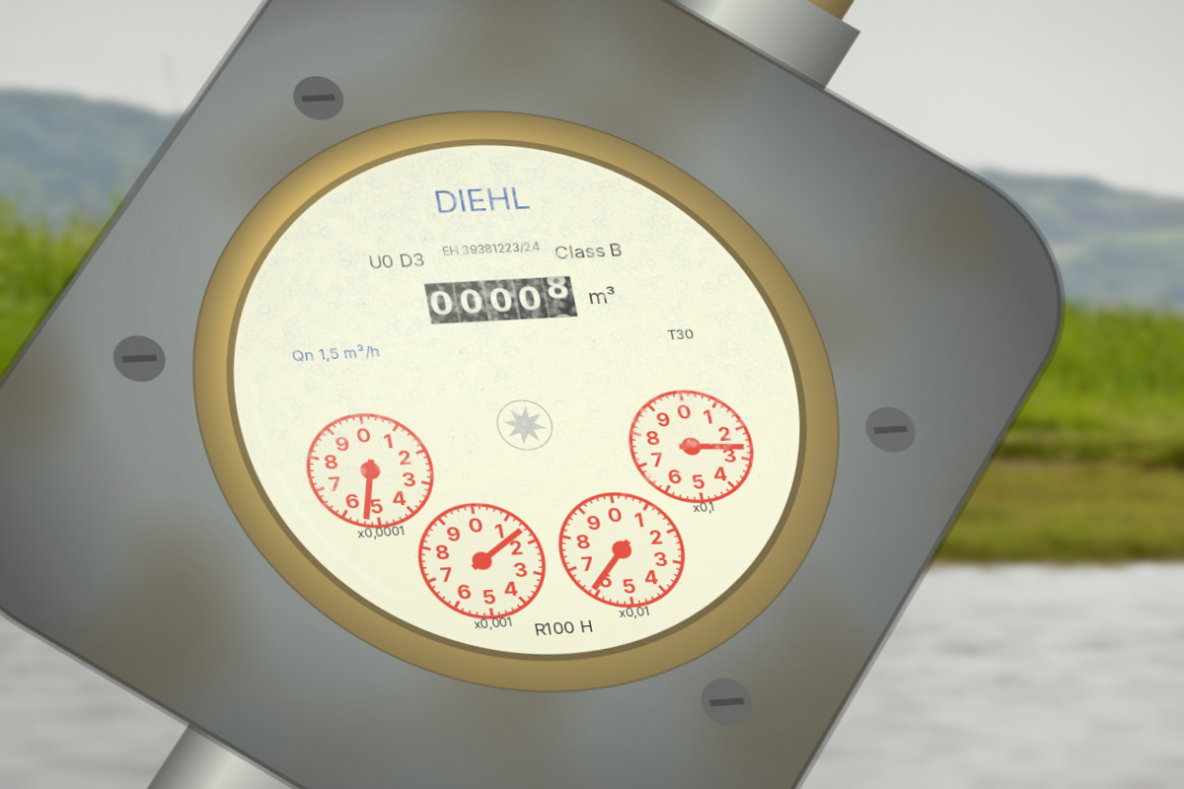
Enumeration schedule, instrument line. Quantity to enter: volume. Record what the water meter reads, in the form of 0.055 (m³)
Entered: 8.2615 (m³)
